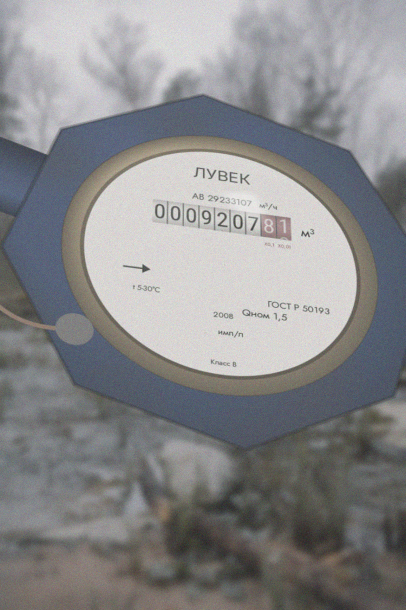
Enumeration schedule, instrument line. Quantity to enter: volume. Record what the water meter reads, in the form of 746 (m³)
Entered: 9207.81 (m³)
